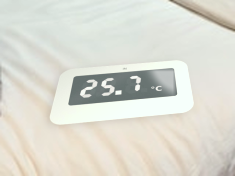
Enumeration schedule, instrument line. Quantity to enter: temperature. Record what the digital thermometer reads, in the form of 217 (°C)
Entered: 25.7 (°C)
